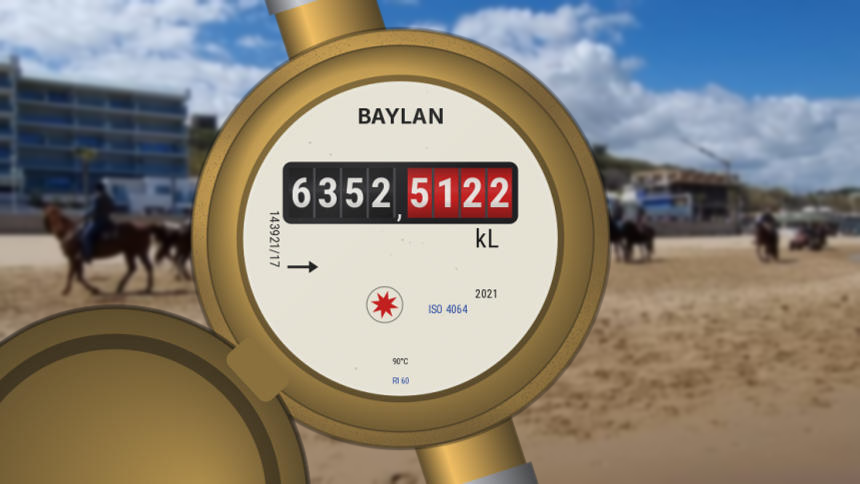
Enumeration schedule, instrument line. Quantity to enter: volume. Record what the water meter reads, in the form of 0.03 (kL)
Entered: 6352.5122 (kL)
